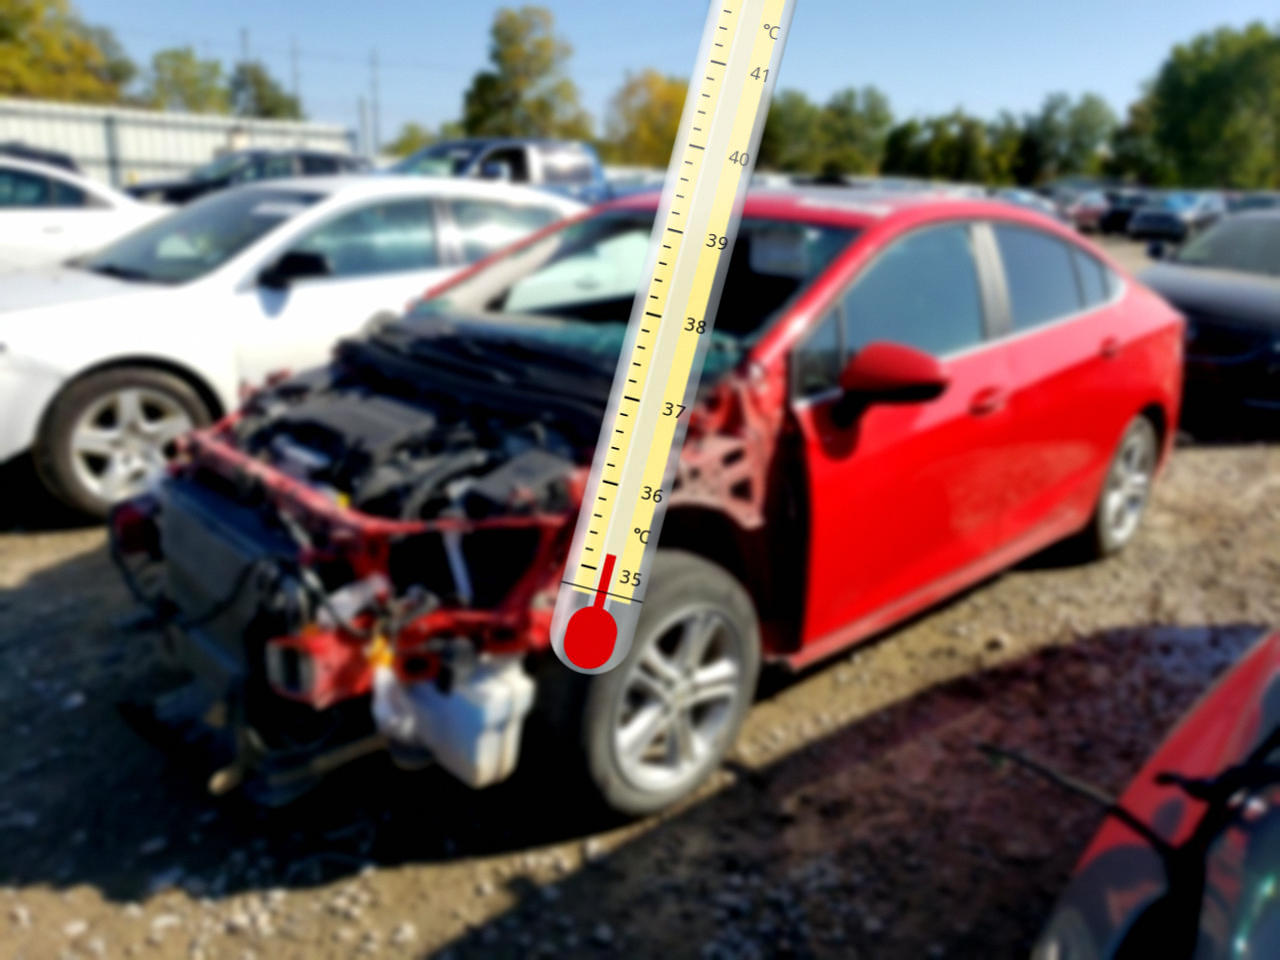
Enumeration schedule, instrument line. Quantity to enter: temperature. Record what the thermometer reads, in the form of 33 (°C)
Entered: 35.2 (°C)
